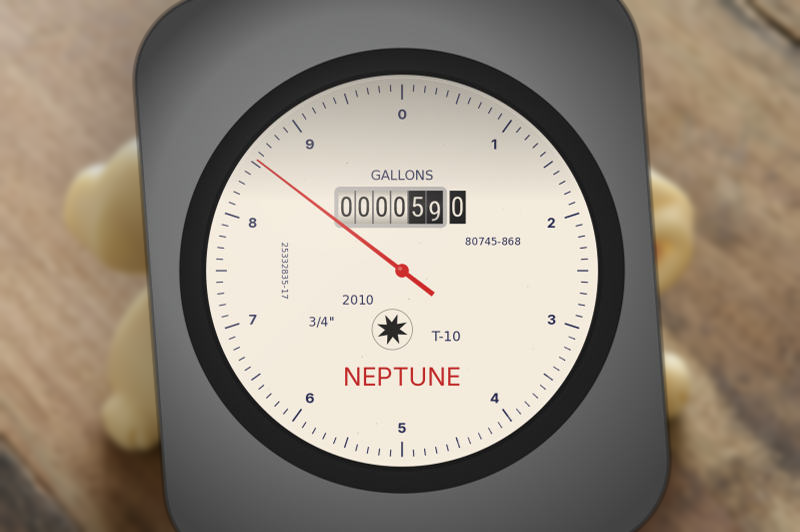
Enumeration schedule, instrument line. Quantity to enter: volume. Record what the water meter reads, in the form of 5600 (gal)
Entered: 588.5 (gal)
